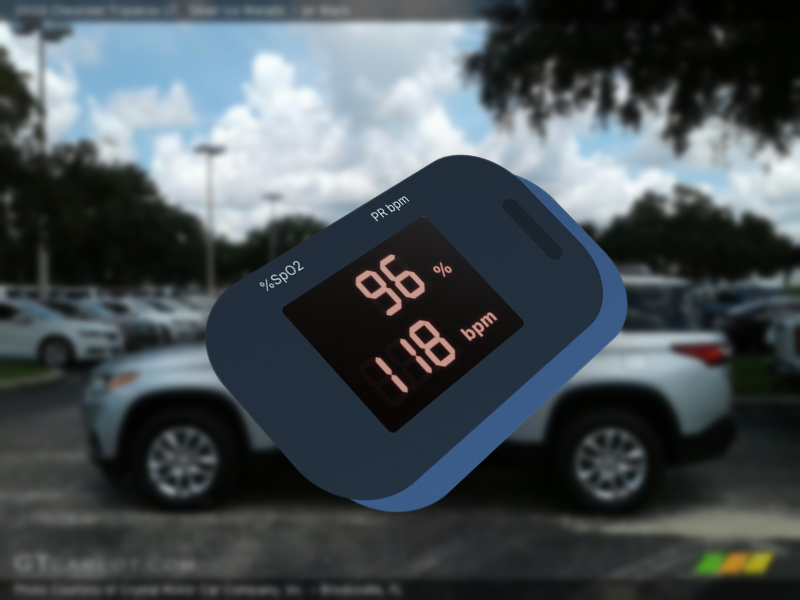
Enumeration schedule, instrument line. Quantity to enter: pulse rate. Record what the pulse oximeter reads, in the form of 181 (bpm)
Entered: 118 (bpm)
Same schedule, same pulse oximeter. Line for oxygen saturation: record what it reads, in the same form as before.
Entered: 96 (%)
